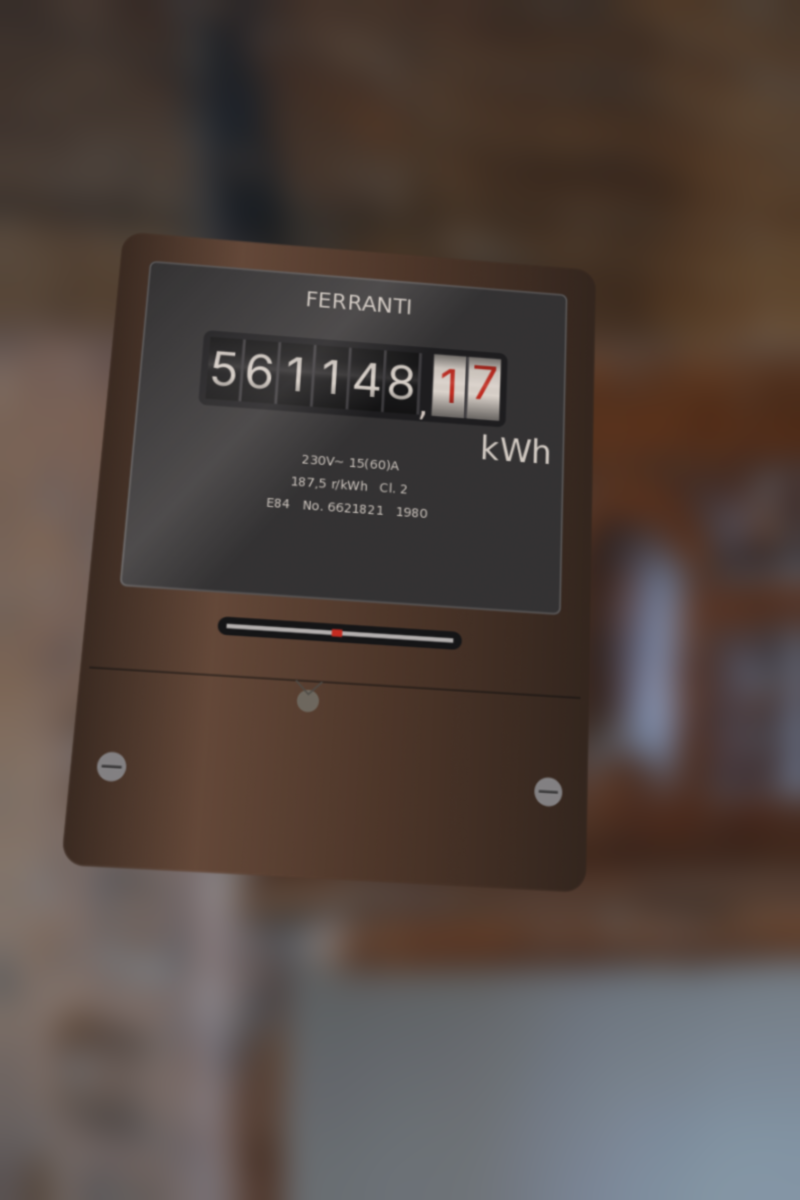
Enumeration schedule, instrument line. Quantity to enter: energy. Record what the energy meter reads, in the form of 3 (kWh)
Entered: 561148.17 (kWh)
